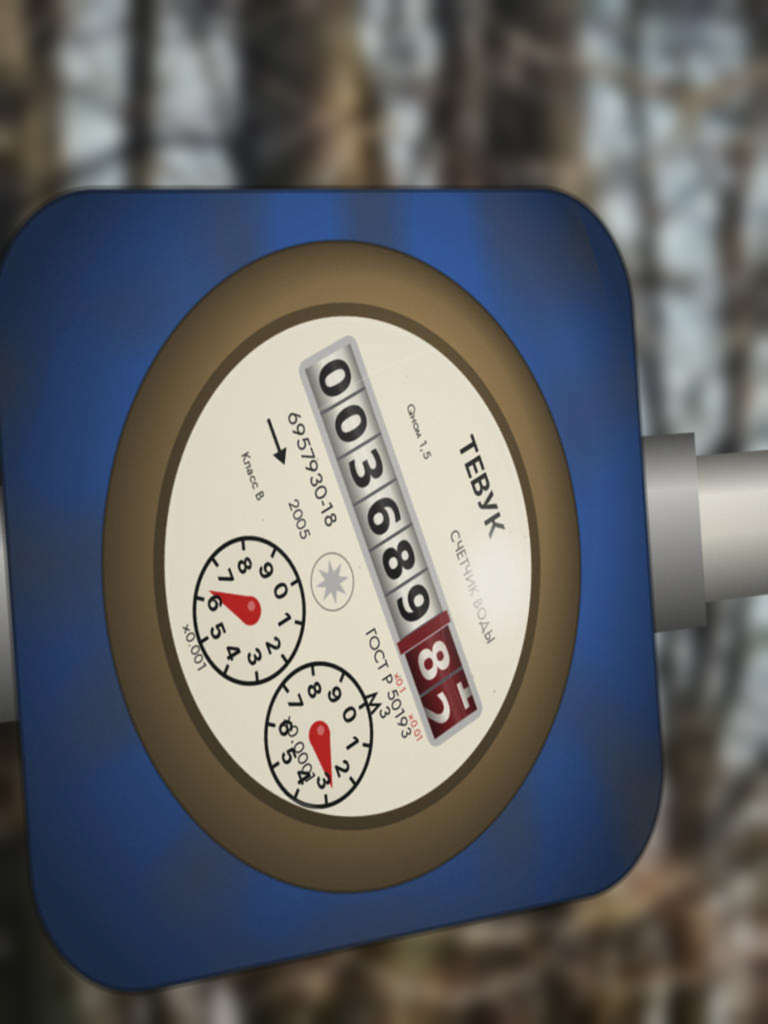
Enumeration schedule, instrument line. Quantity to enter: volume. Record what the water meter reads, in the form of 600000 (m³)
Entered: 3689.8162 (m³)
